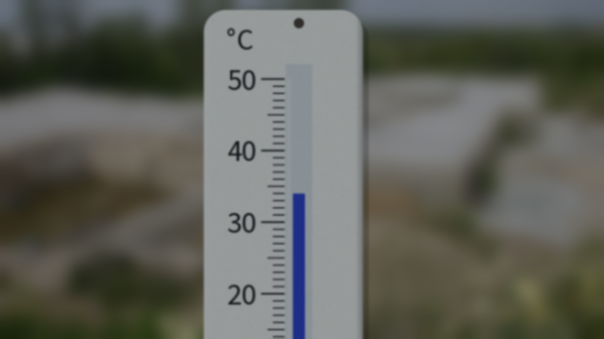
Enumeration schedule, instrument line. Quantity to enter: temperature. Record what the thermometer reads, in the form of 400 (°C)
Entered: 34 (°C)
